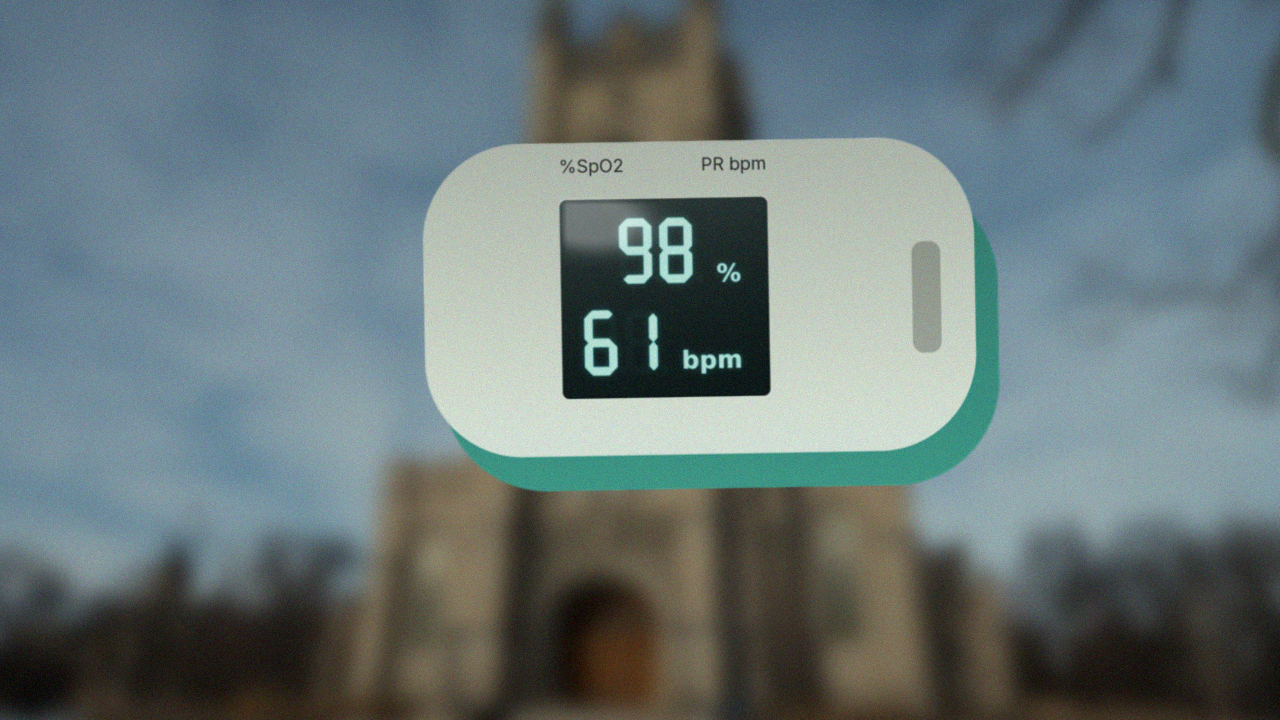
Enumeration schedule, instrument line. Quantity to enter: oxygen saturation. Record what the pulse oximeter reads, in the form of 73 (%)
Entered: 98 (%)
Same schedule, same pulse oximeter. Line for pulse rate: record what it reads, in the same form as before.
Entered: 61 (bpm)
